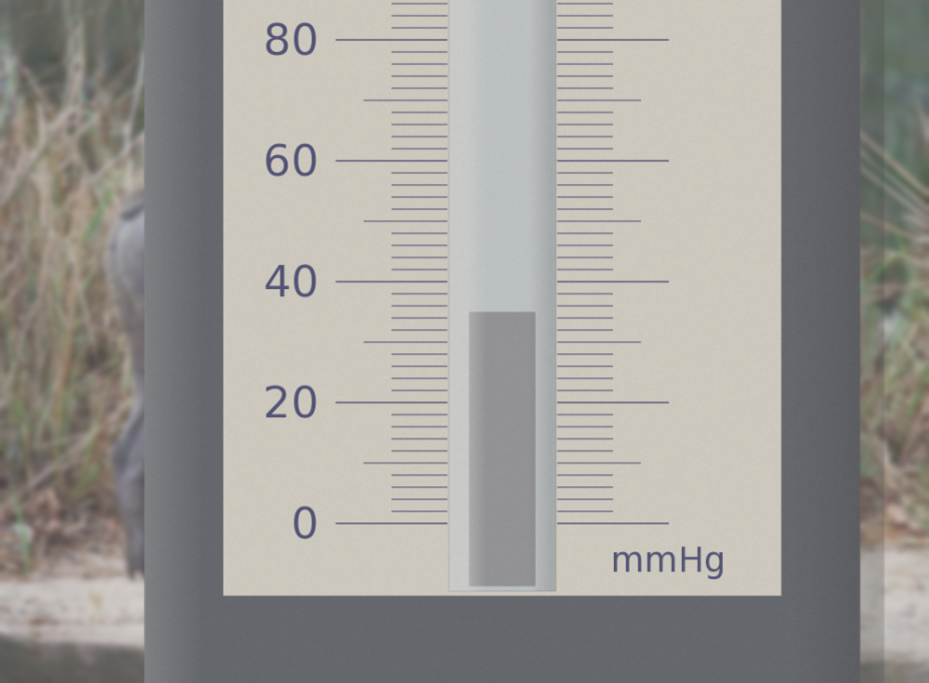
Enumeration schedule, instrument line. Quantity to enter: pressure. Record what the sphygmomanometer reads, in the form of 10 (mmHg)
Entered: 35 (mmHg)
